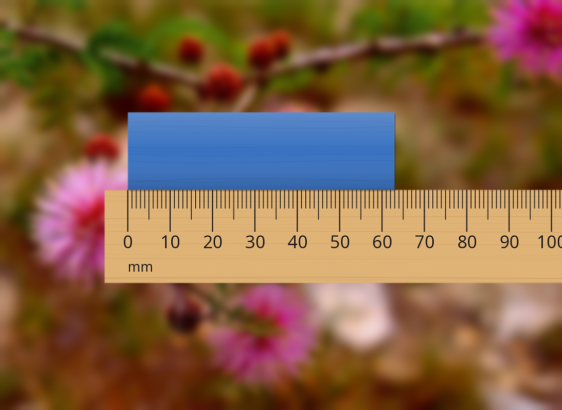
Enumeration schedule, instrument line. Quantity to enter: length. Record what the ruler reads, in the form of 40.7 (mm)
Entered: 63 (mm)
